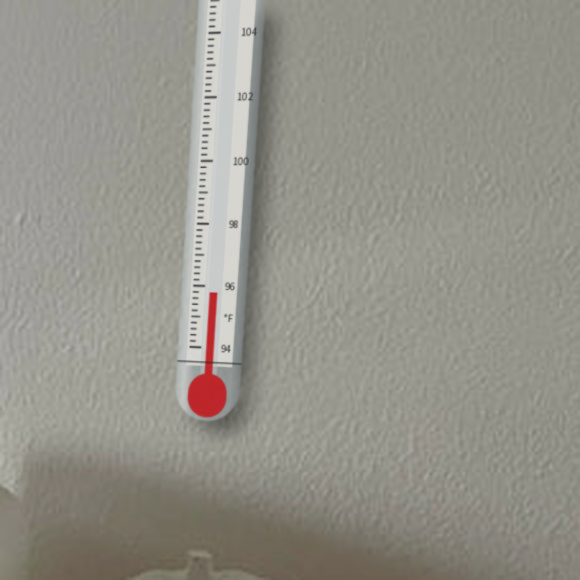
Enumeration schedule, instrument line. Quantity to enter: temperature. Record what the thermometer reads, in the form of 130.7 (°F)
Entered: 95.8 (°F)
